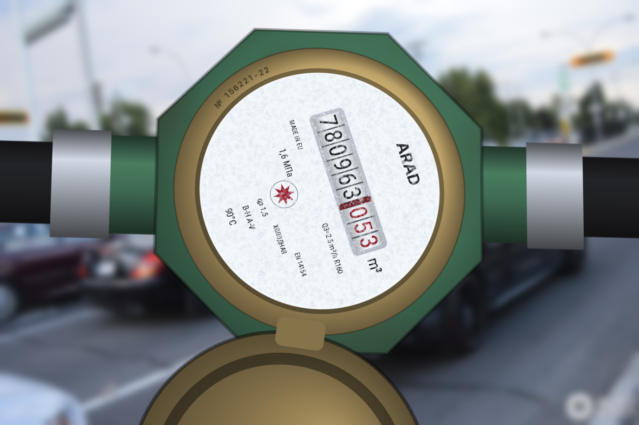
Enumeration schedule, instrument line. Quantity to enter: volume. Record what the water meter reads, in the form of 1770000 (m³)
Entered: 780963.053 (m³)
